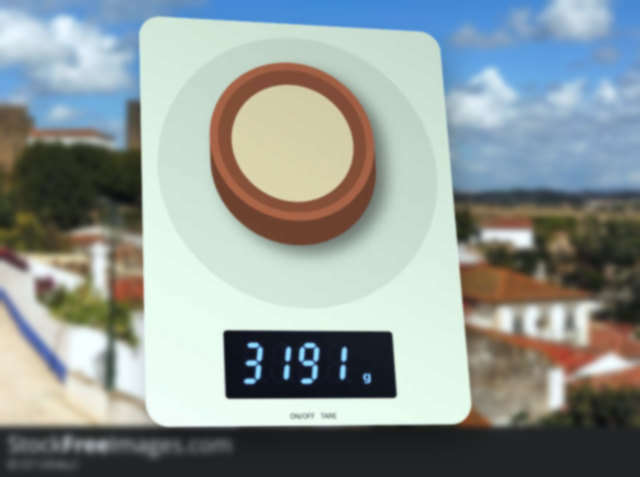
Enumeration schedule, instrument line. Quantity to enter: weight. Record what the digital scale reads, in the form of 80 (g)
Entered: 3191 (g)
